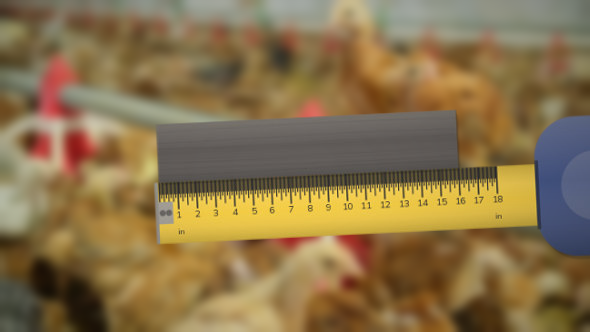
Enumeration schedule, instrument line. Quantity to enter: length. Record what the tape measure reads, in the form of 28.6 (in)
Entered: 16 (in)
